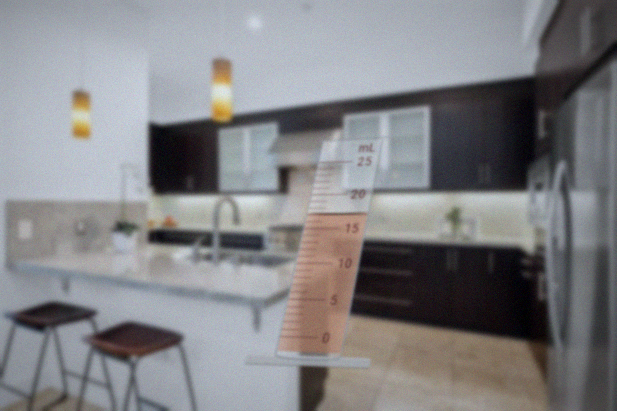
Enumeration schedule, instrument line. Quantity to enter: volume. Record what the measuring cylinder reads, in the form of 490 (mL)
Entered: 17 (mL)
